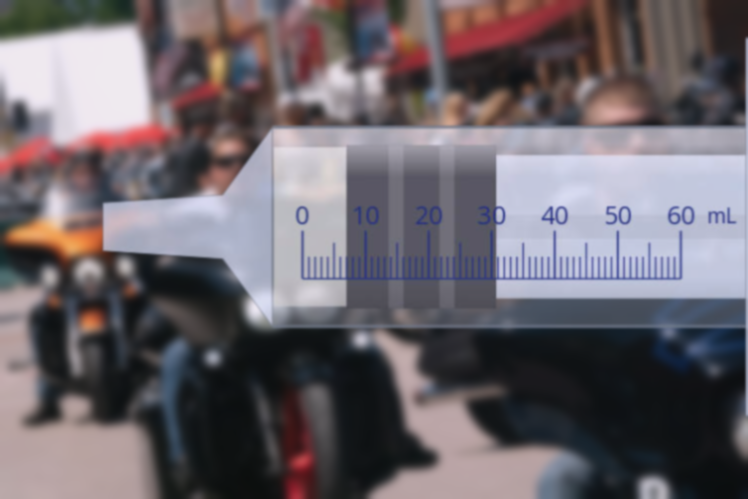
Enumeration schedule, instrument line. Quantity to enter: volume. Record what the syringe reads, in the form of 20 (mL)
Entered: 7 (mL)
